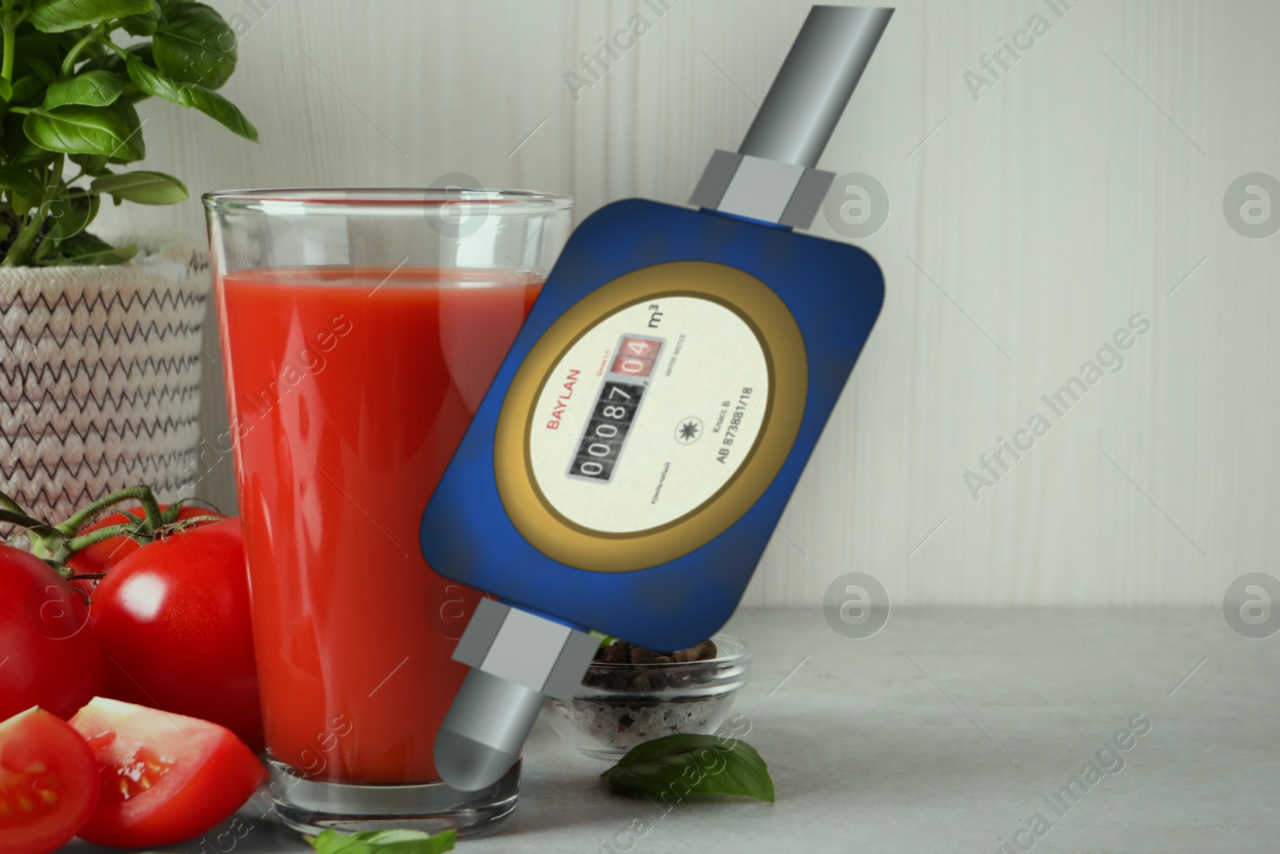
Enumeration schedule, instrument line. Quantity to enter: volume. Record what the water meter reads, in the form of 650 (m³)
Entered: 87.04 (m³)
